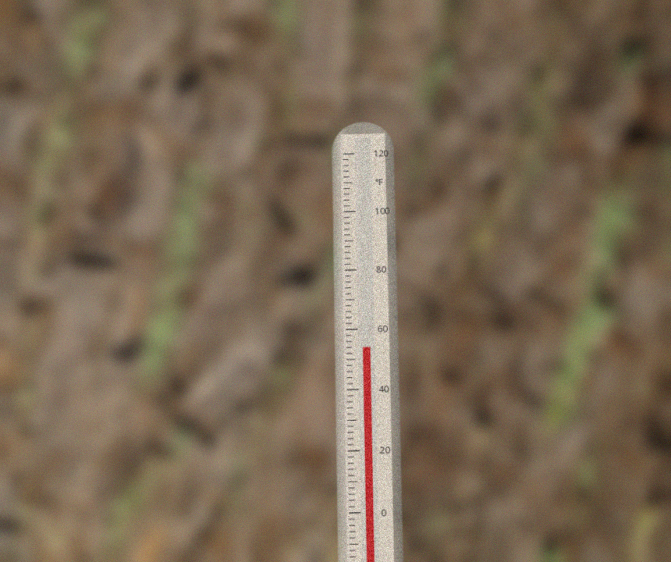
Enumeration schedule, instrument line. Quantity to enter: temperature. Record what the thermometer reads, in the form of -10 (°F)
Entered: 54 (°F)
